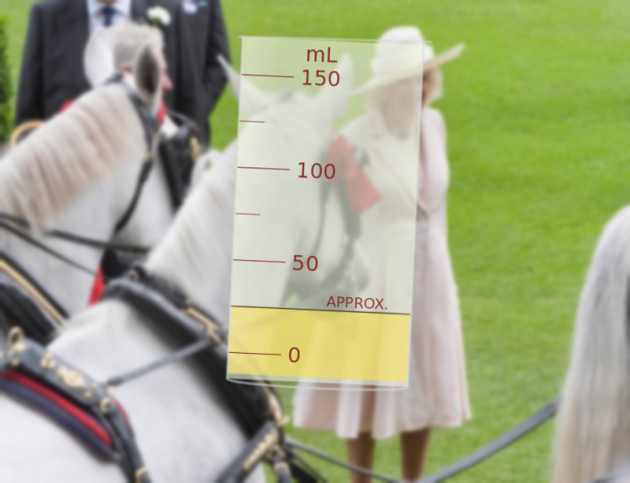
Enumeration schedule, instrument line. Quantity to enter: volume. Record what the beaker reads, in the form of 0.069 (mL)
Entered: 25 (mL)
